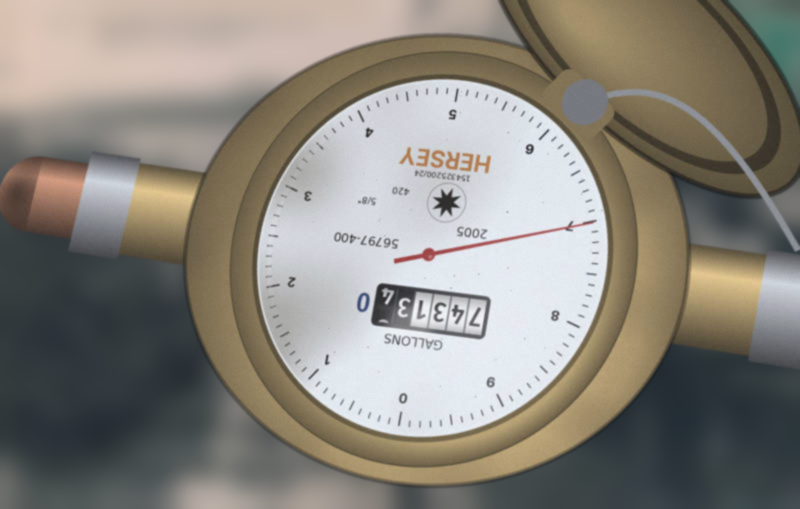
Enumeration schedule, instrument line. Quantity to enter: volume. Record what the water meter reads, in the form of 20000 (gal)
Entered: 7431337.0 (gal)
